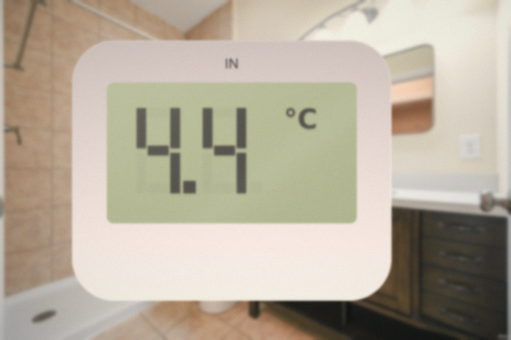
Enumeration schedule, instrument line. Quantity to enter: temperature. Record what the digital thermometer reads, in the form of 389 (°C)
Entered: 4.4 (°C)
